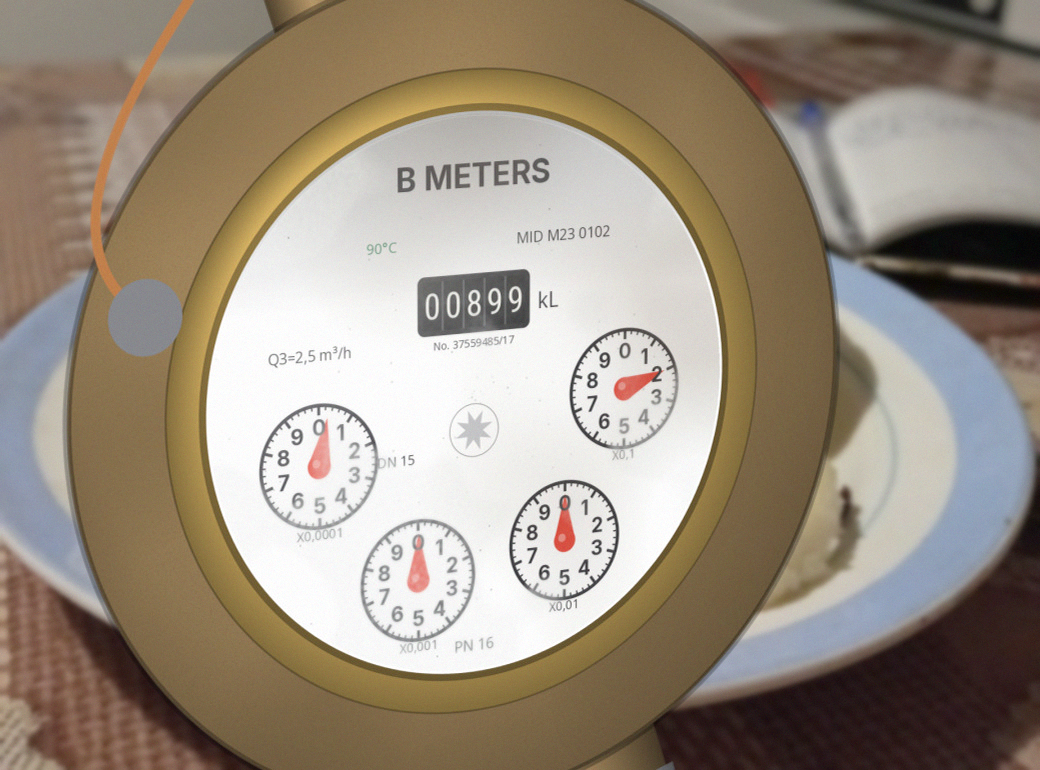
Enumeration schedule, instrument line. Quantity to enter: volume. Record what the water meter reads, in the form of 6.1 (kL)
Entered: 899.2000 (kL)
